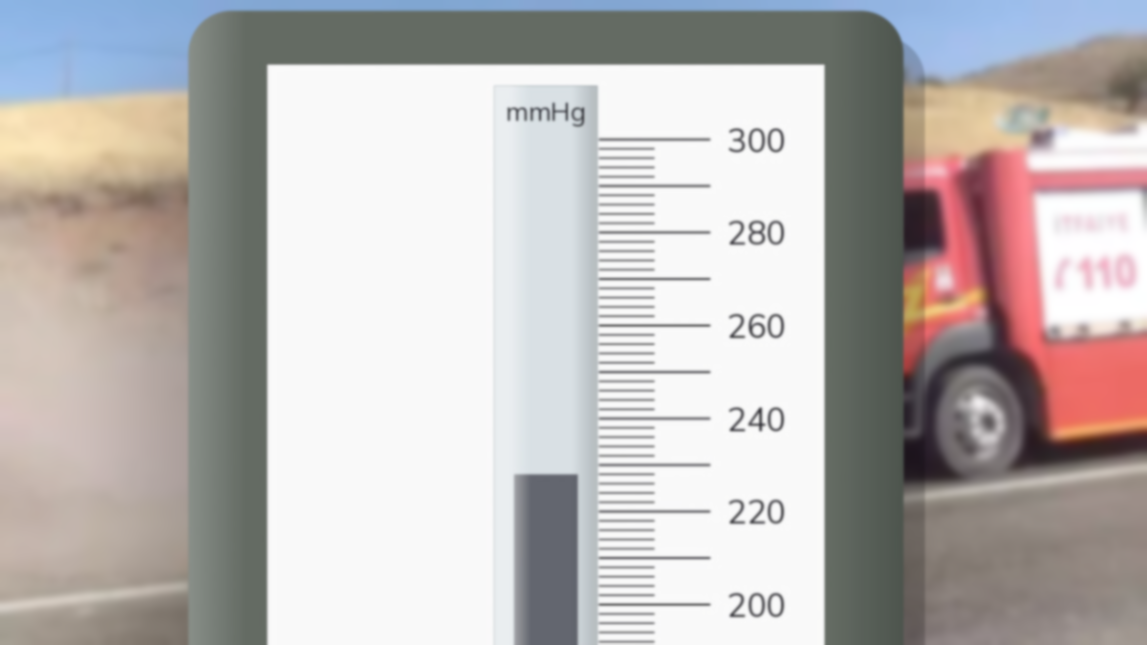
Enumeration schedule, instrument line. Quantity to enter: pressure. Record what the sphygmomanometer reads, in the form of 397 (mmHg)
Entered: 228 (mmHg)
